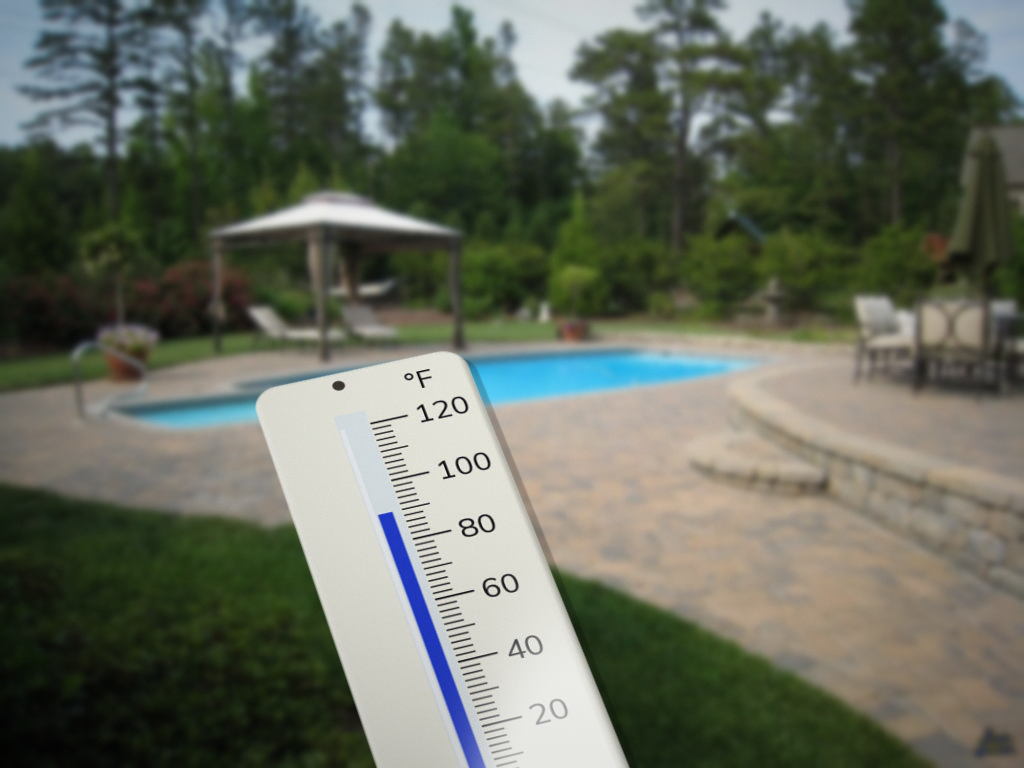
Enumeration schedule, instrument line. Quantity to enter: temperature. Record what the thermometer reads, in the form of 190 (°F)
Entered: 90 (°F)
